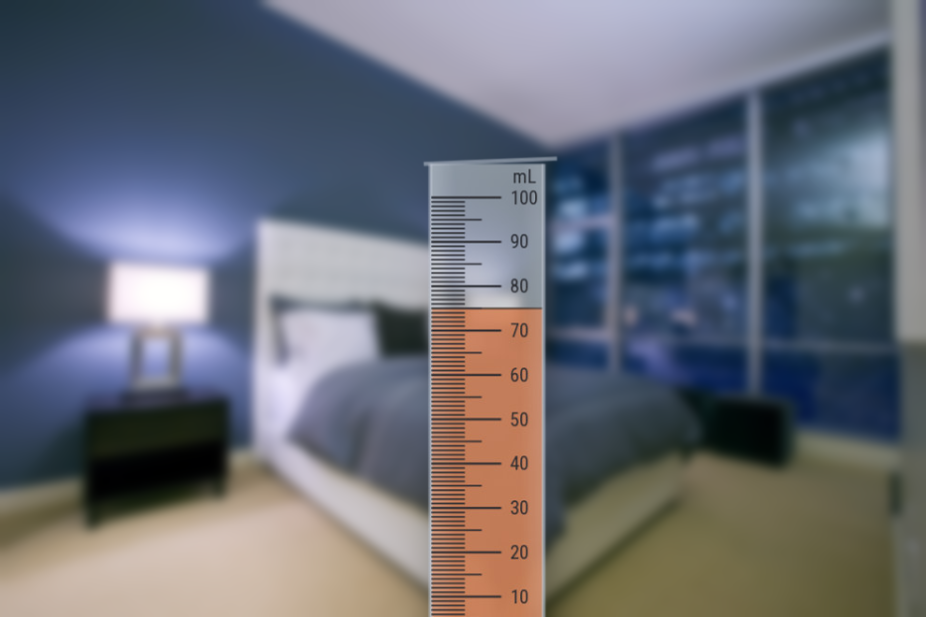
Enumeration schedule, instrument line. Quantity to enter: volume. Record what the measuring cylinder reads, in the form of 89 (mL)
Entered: 75 (mL)
